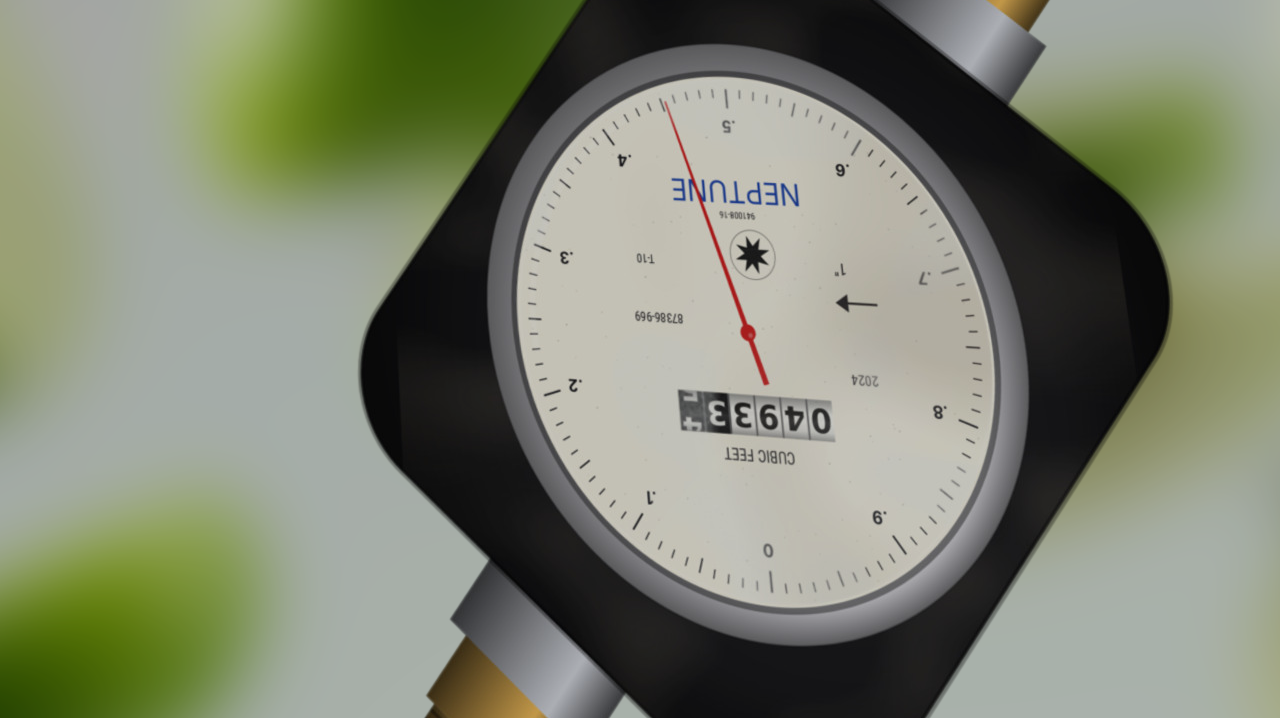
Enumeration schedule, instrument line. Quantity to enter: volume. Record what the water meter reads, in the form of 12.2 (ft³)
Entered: 49334.45 (ft³)
